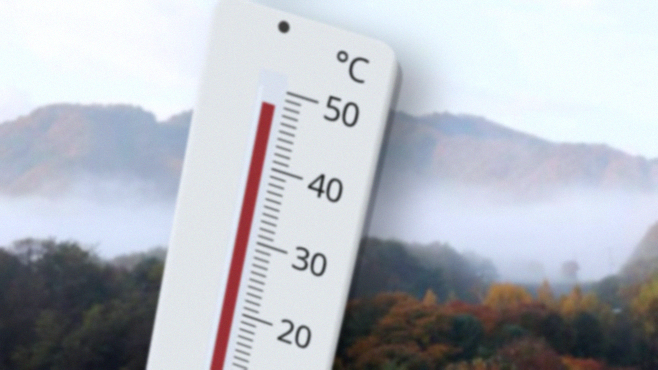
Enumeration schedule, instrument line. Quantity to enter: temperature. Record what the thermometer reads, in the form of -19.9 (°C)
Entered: 48 (°C)
